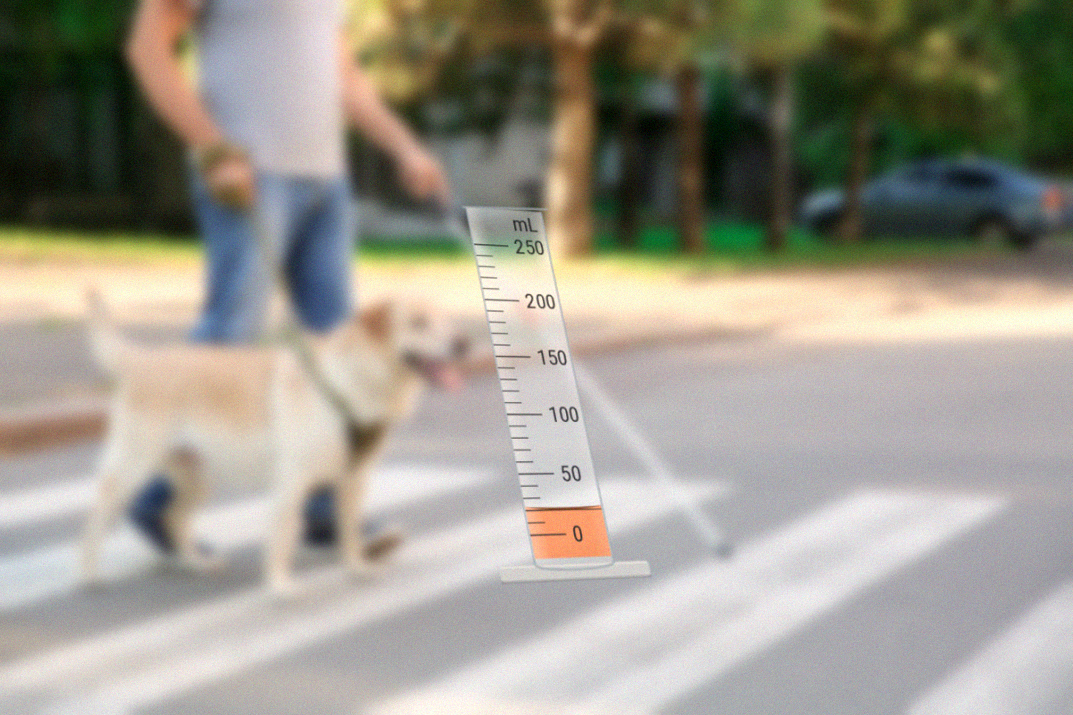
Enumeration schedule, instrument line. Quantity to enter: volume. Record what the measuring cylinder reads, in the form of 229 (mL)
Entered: 20 (mL)
